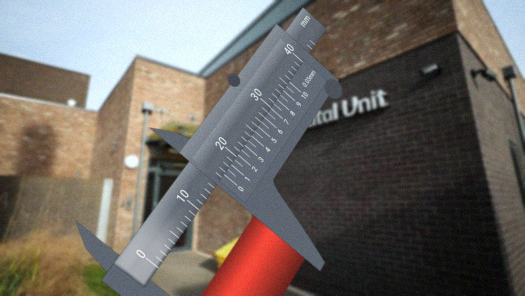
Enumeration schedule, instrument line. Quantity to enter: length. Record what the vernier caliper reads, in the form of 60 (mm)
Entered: 16.6 (mm)
